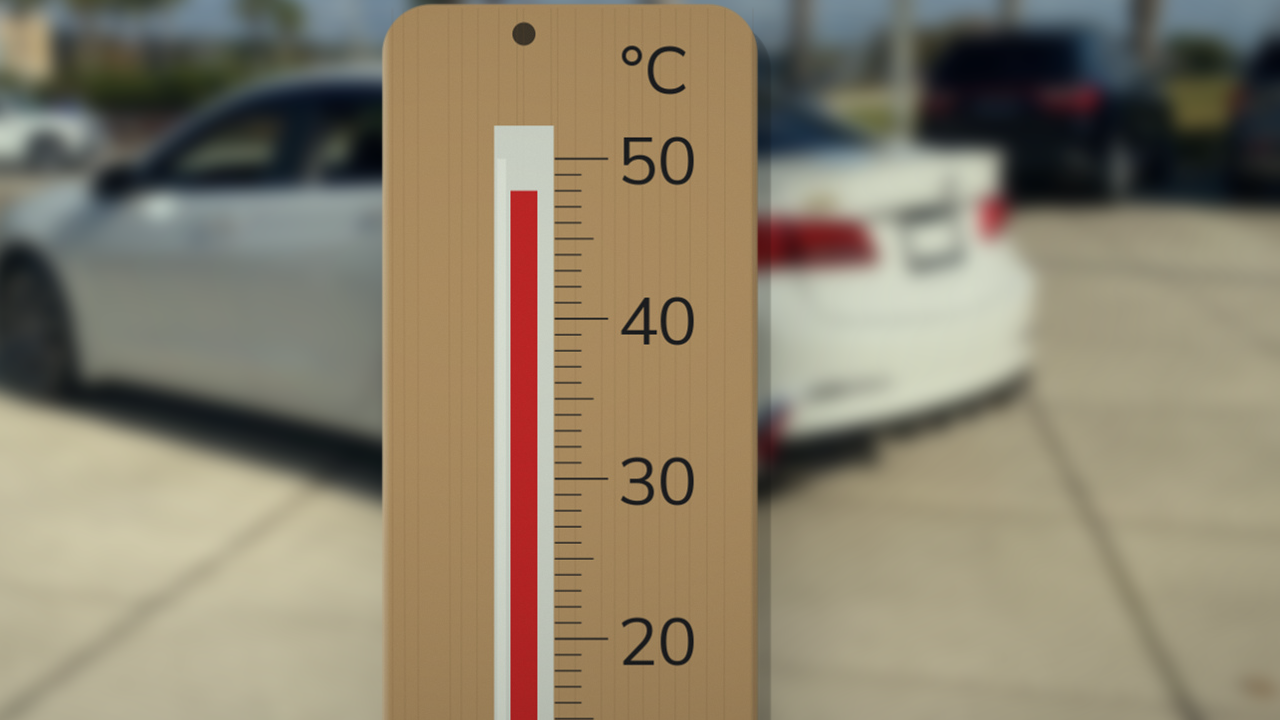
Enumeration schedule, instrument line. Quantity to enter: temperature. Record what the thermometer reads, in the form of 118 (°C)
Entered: 48 (°C)
